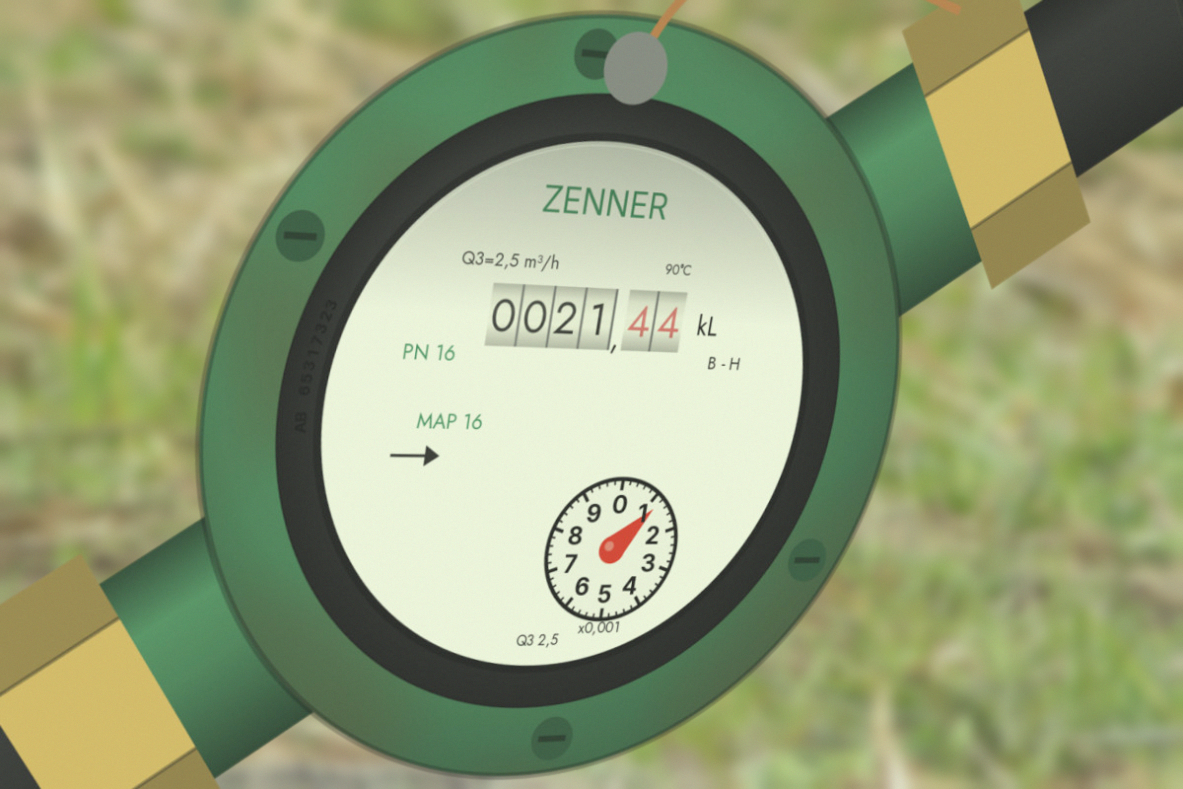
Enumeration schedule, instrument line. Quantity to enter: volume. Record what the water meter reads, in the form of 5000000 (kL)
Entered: 21.441 (kL)
